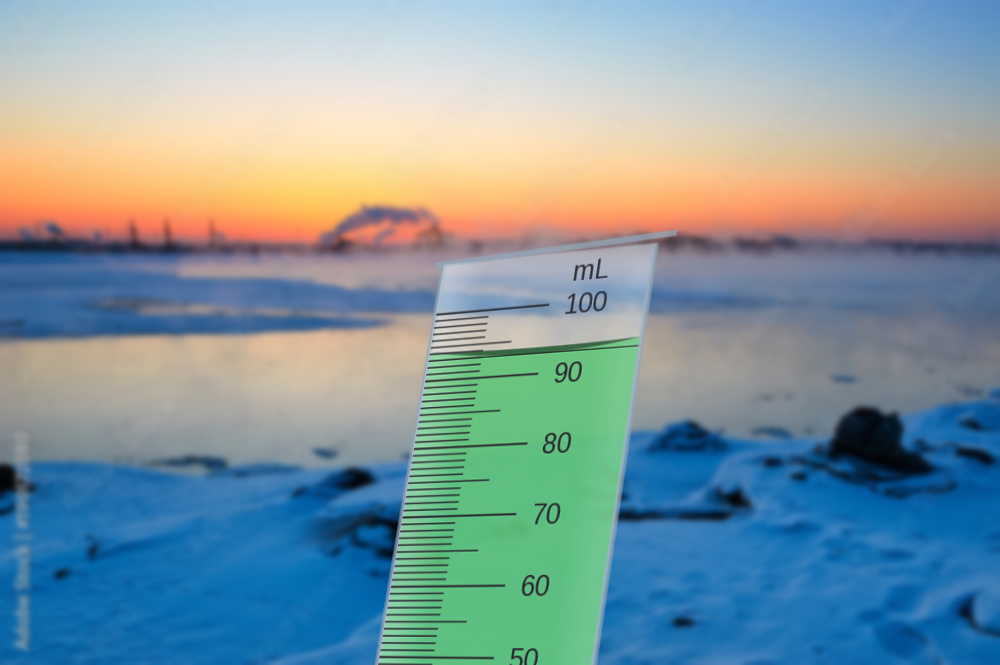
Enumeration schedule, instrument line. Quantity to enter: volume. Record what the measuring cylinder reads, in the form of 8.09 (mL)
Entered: 93 (mL)
